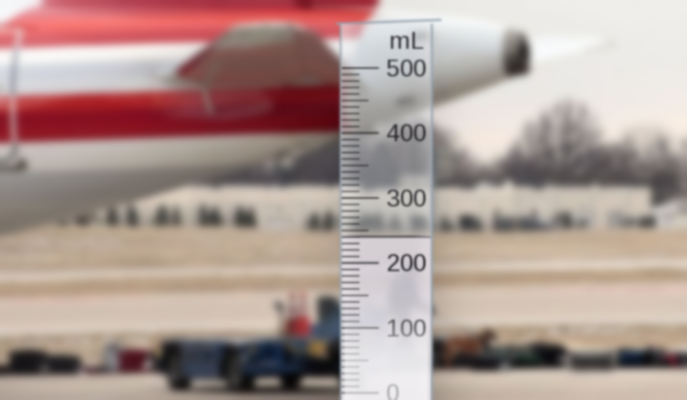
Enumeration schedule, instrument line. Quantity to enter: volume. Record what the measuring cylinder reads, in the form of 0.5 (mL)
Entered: 240 (mL)
